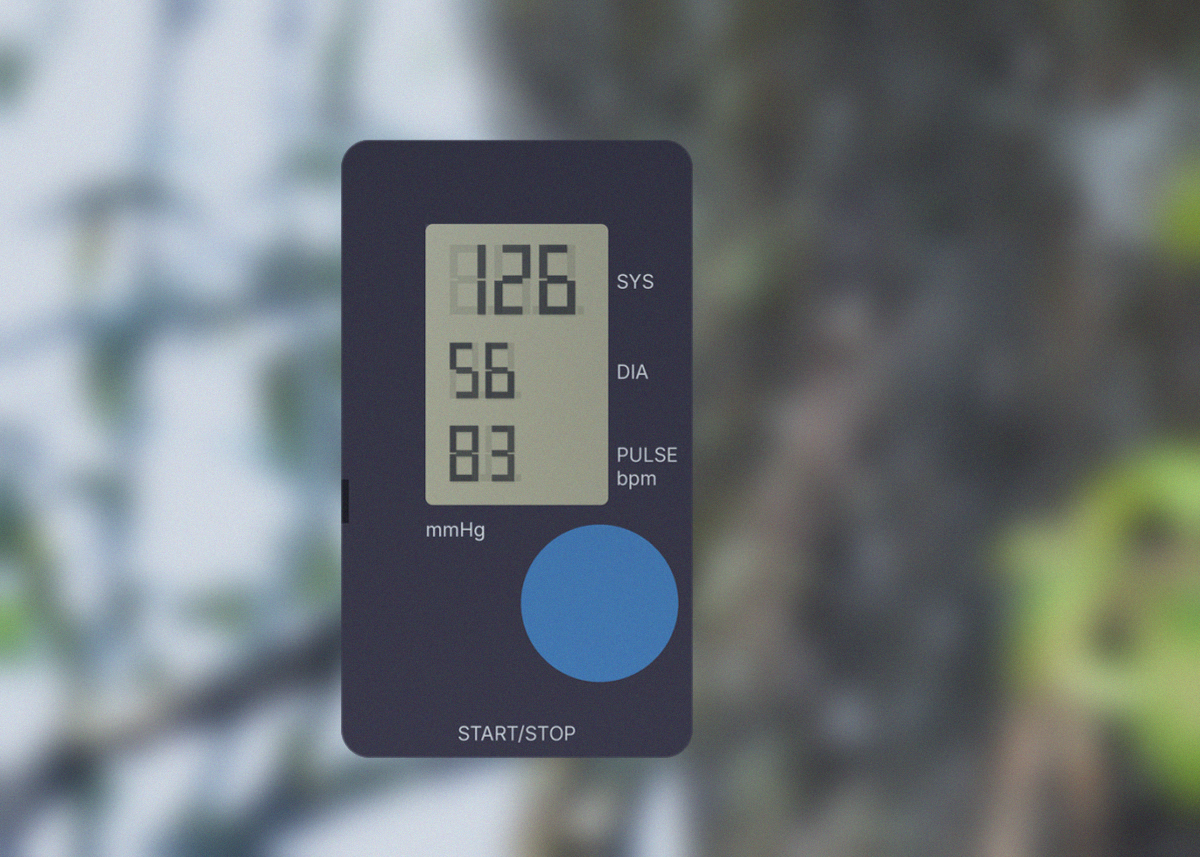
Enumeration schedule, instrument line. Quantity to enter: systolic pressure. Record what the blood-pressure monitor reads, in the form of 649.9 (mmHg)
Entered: 126 (mmHg)
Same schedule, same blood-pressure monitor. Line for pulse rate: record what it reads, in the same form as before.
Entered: 83 (bpm)
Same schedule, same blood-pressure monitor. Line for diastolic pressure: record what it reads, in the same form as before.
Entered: 56 (mmHg)
